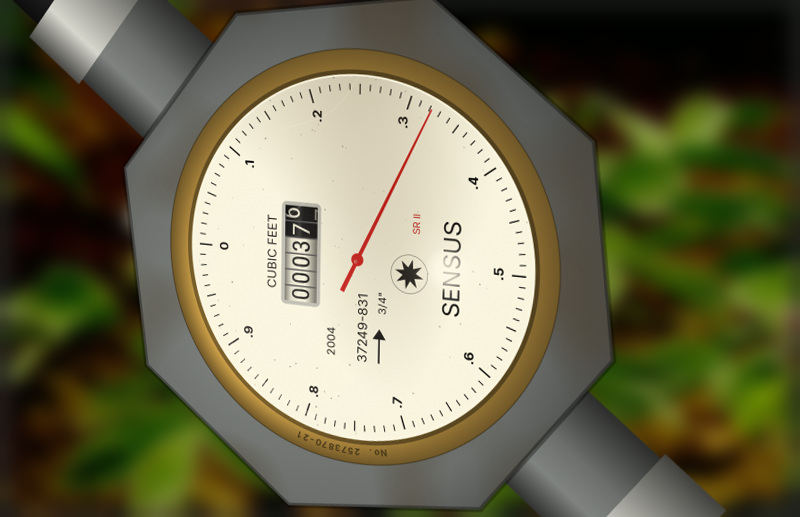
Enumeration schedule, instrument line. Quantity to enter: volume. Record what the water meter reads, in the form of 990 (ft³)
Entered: 376.32 (ft³)
